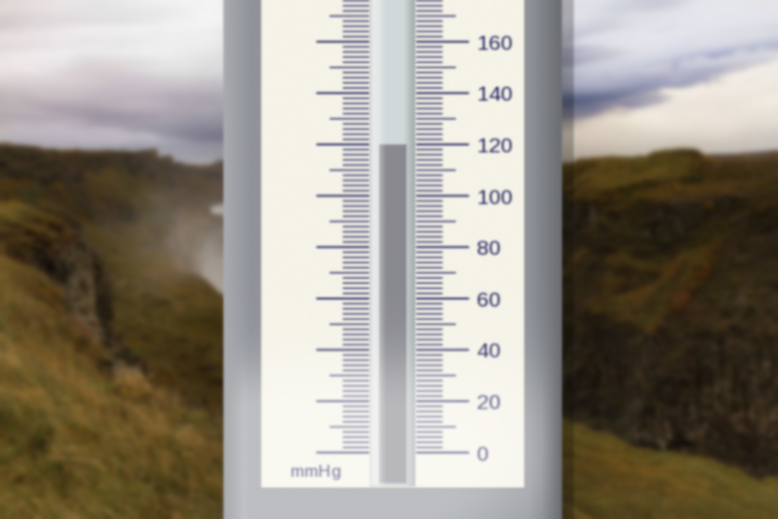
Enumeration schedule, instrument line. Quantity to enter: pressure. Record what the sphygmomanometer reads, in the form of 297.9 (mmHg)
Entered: 120 (mmHg)
